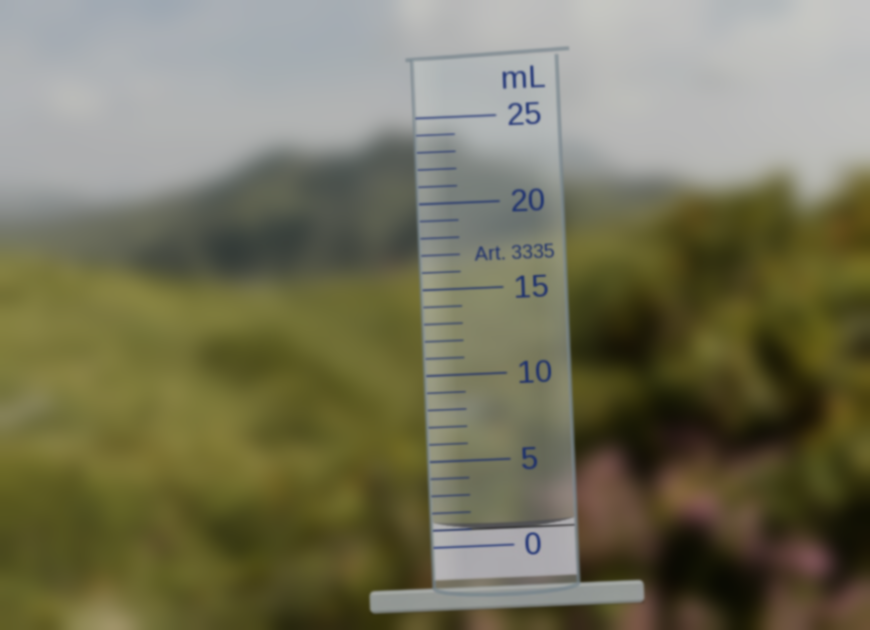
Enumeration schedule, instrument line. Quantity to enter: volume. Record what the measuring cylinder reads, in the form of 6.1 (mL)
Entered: 1 (mL)
